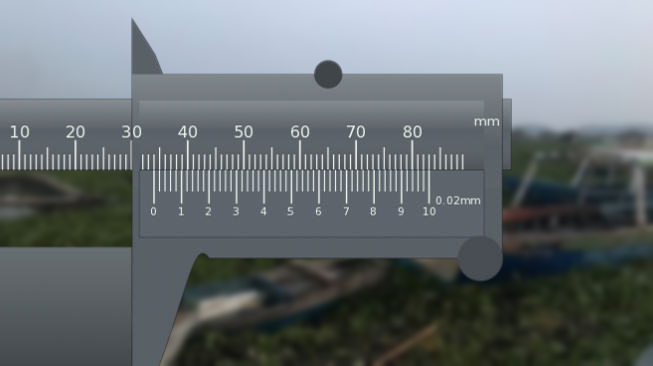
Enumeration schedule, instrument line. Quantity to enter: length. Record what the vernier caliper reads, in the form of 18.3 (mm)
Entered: 34.0 (mm)
